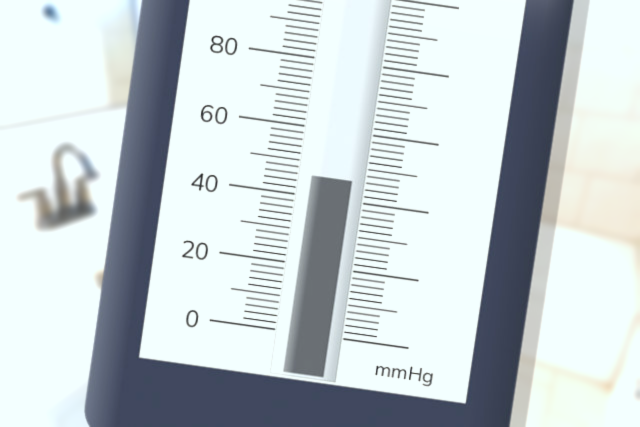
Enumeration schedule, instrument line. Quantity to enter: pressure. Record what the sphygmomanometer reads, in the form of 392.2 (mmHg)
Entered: 46 (mmHg)
